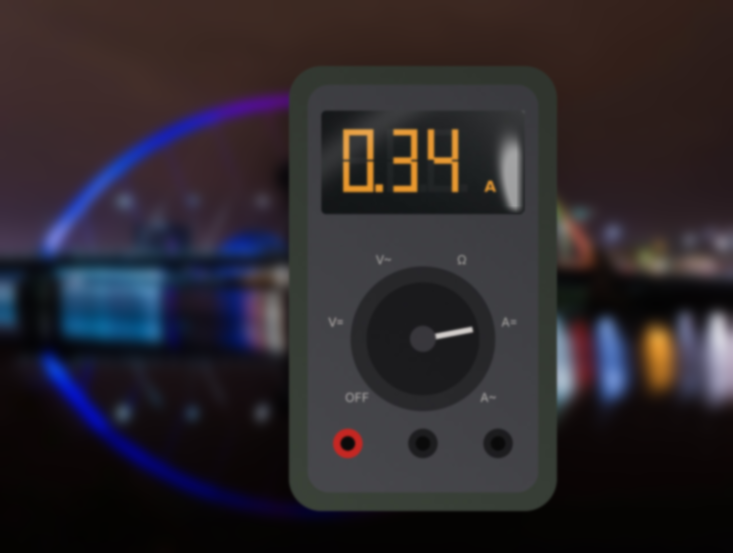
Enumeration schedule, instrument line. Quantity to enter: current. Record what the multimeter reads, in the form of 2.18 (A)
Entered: 0.34 (A)
